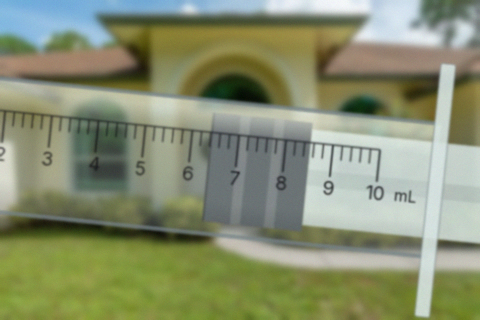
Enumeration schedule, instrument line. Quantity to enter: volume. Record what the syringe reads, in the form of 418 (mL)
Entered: 6.4 (mL)
